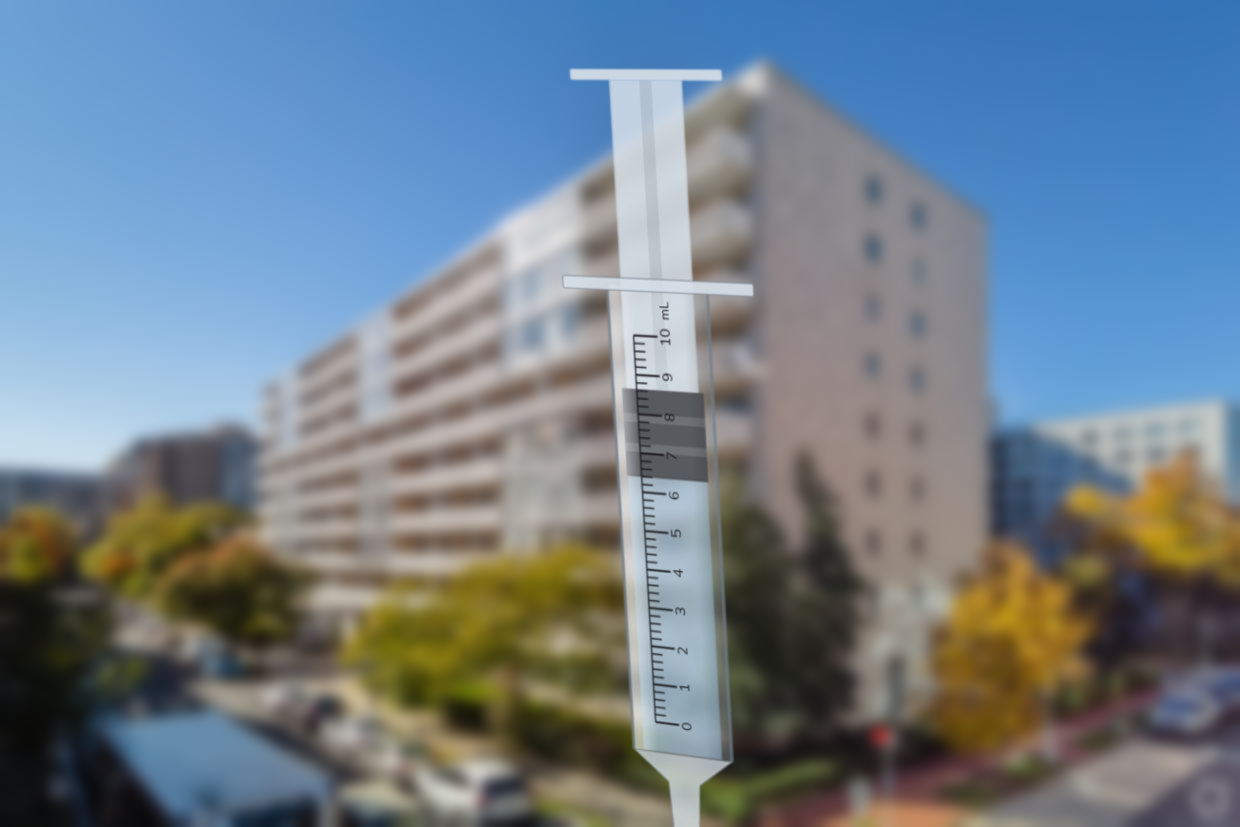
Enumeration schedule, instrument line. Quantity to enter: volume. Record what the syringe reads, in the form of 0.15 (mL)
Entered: 6.4 (mL)
